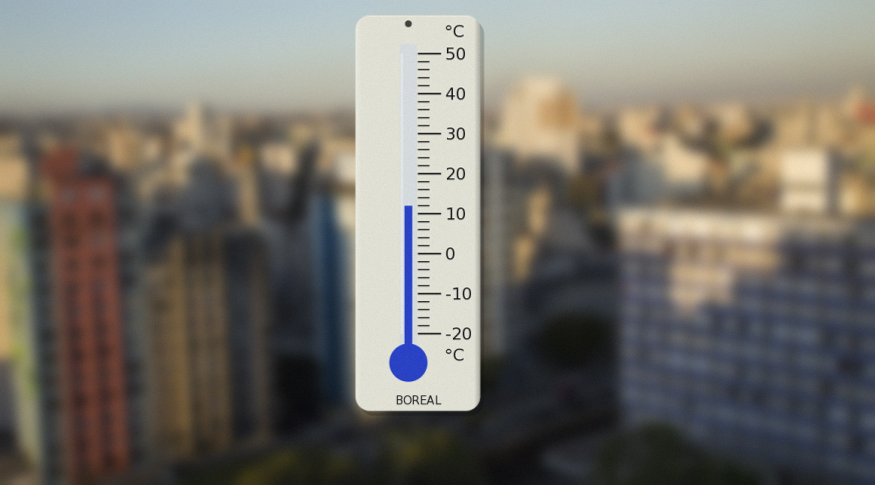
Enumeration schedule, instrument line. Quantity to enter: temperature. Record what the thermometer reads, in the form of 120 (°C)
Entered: 12 (°C)
